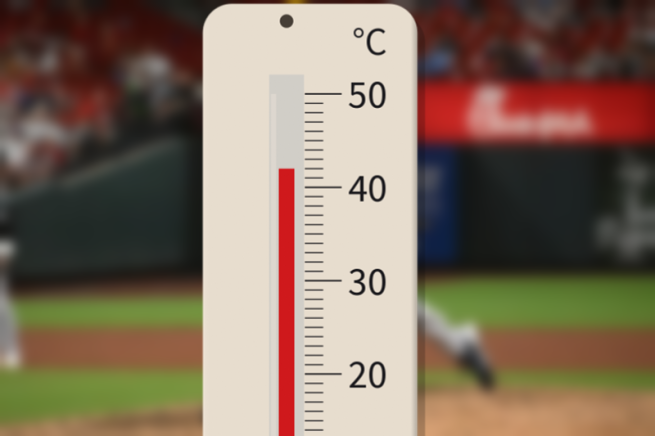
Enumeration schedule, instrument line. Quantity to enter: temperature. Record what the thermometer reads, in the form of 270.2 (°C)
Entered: 42 (°C)
